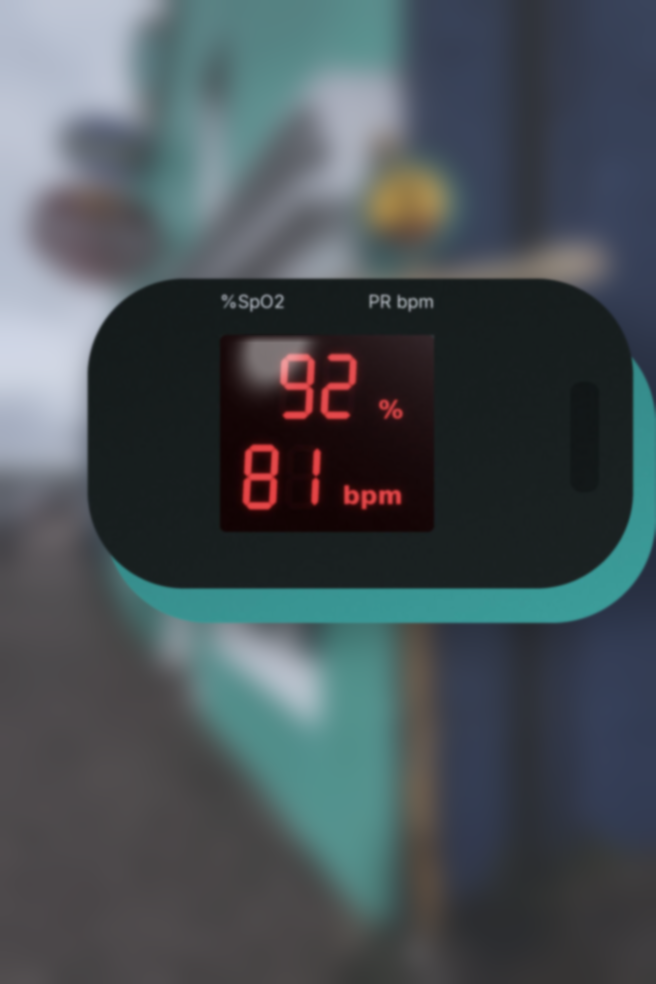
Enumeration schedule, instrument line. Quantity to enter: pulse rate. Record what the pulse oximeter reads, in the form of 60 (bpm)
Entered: 81 (bpm)
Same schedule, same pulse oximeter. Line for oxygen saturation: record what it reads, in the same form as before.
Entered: 92 (%)
